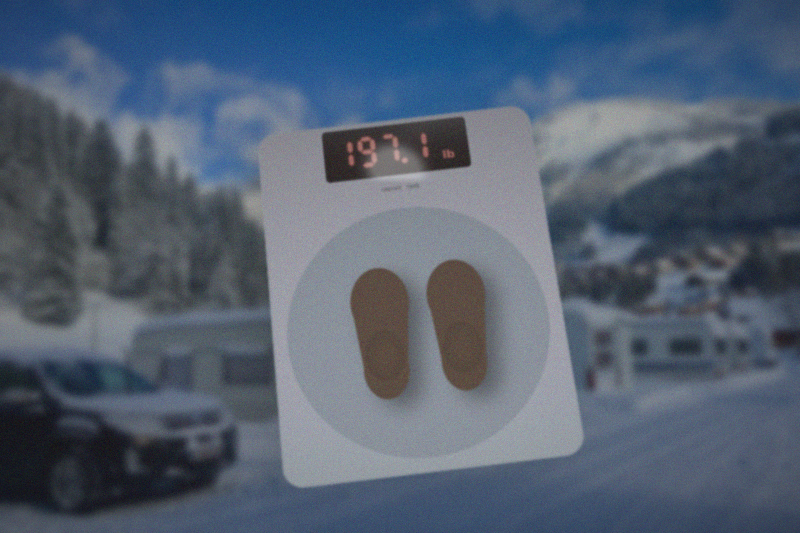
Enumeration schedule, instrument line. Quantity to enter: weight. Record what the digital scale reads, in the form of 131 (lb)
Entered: 197.1 (lb)
